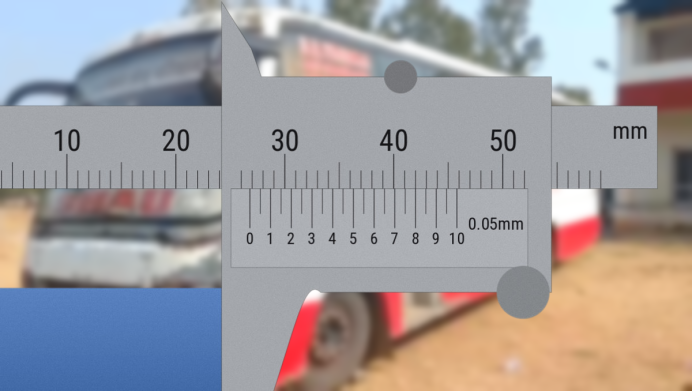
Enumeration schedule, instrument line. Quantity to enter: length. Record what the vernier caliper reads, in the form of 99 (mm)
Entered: 26.8 (mm)
